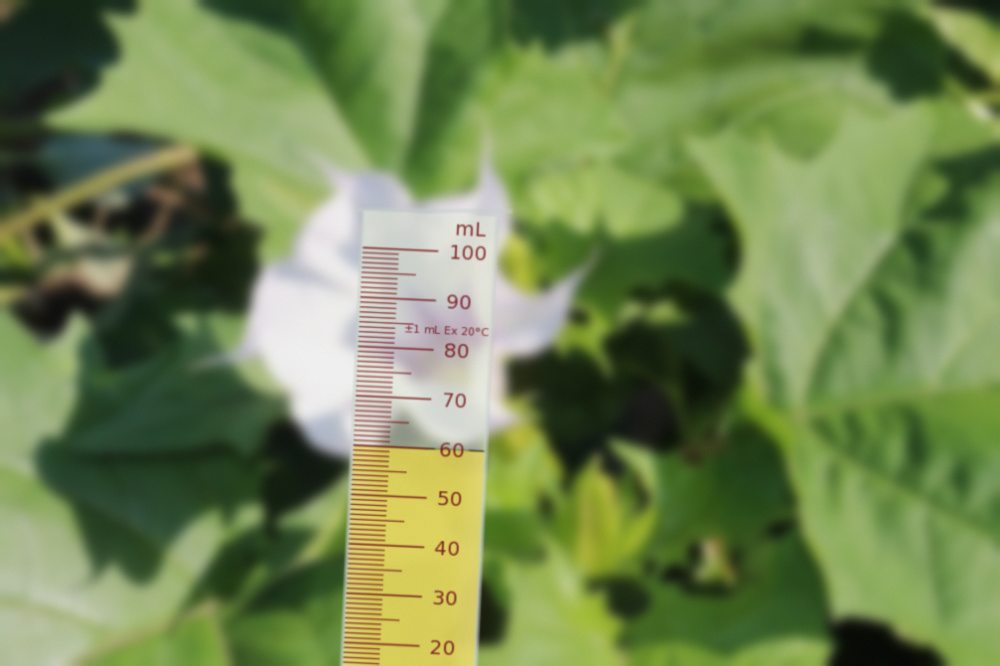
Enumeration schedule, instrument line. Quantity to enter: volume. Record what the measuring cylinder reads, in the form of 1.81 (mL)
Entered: 60 (mL)
